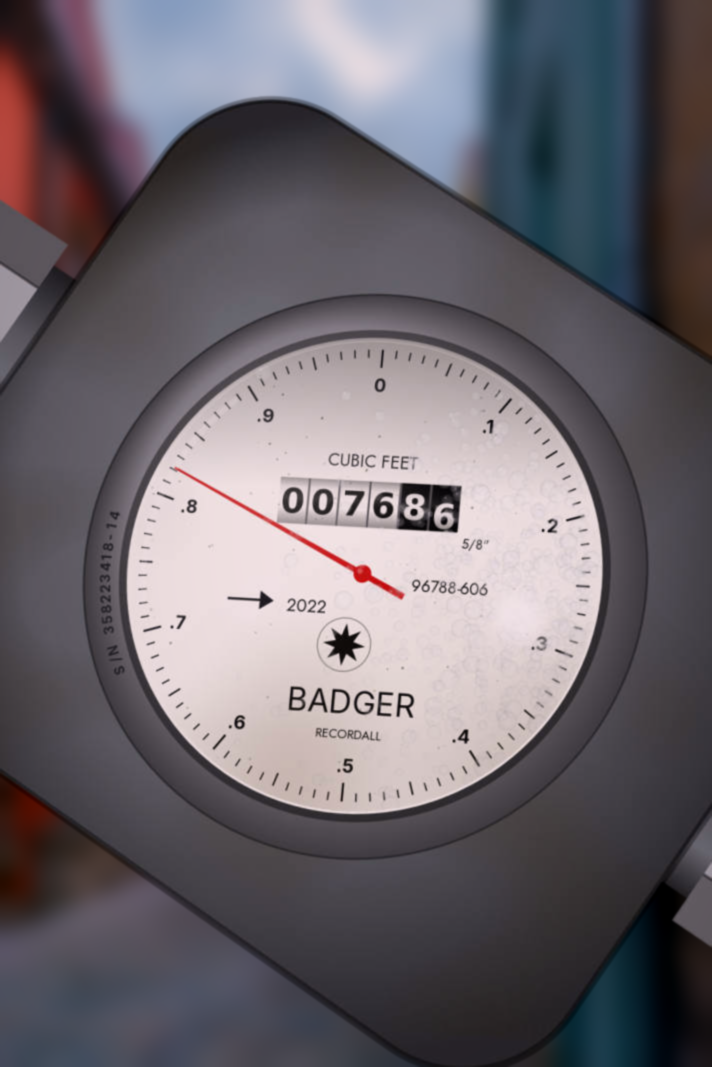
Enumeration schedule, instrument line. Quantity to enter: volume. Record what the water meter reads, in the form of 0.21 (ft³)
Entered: 7685.82 (ft³)
